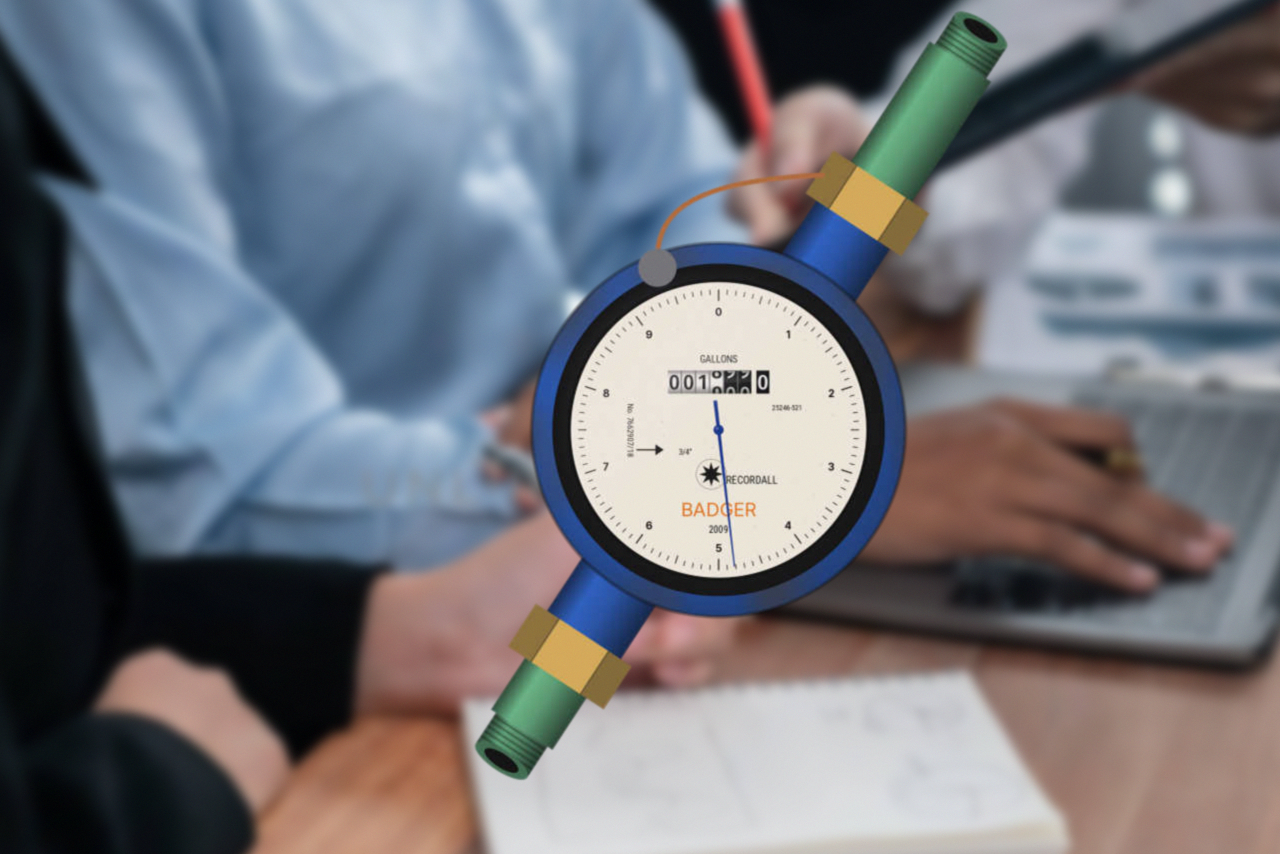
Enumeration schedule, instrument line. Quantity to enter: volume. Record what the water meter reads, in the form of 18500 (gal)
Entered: 18994.8 (gal)
